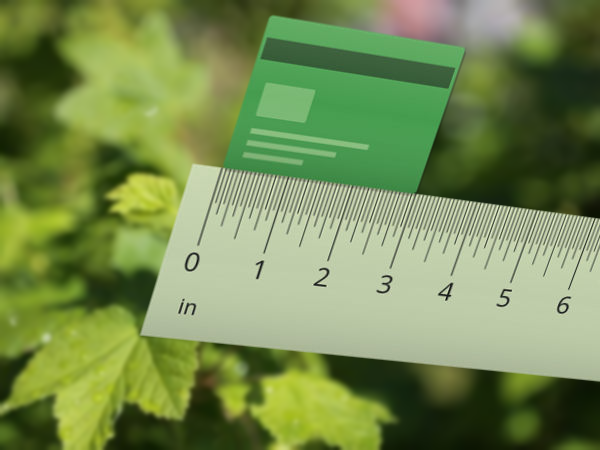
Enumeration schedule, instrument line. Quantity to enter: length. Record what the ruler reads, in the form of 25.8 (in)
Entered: 3 (in)
